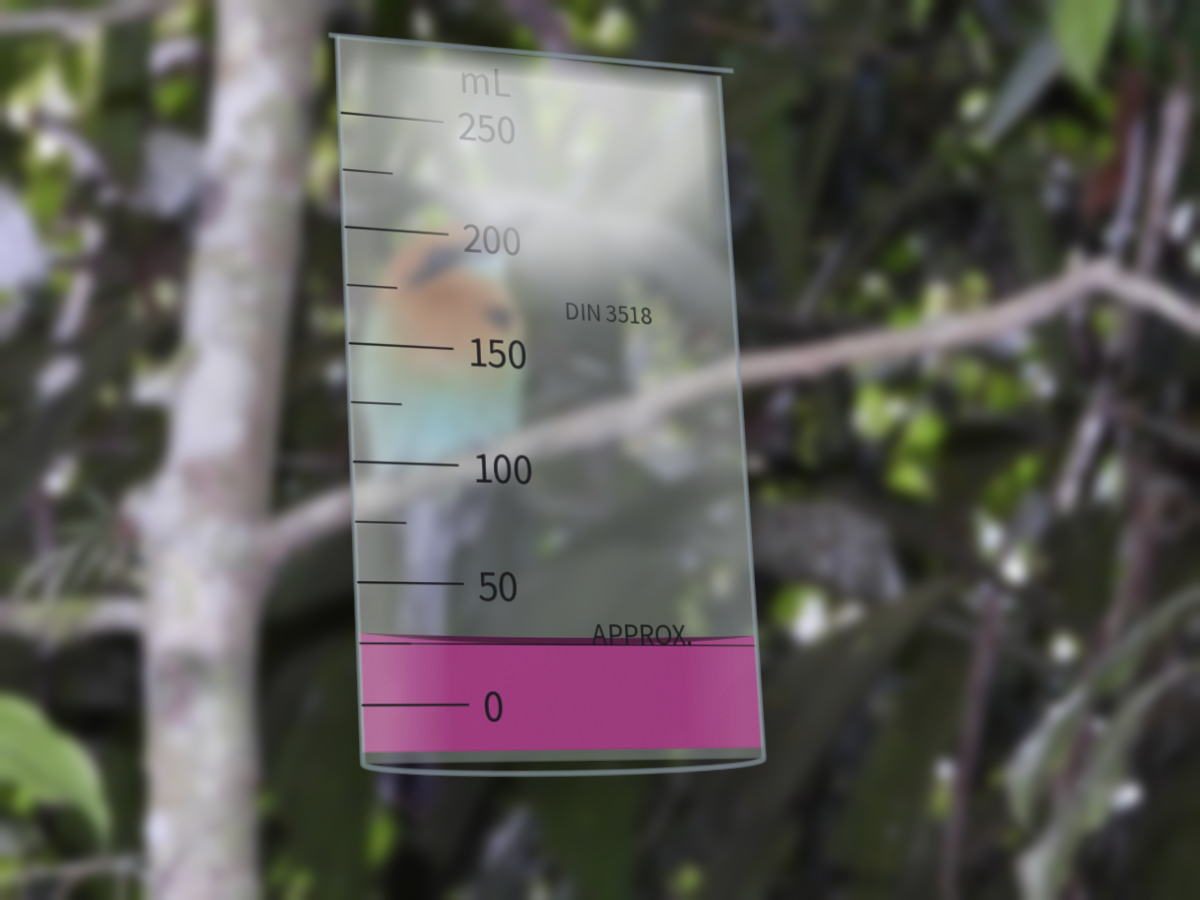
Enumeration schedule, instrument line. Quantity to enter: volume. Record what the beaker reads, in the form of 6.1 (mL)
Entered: 25 (mL)
